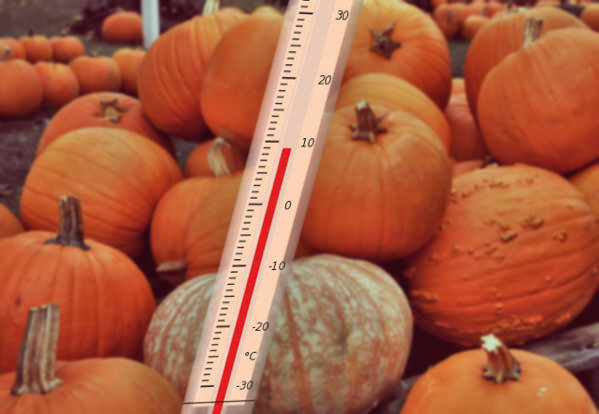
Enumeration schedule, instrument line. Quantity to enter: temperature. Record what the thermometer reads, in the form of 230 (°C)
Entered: 9 (°C)
